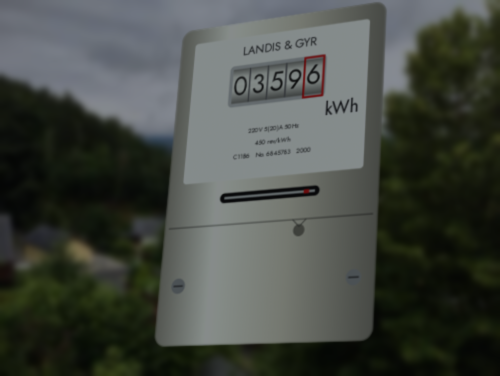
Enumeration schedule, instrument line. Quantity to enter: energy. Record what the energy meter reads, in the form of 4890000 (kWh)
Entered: 359.6 (kWh)
